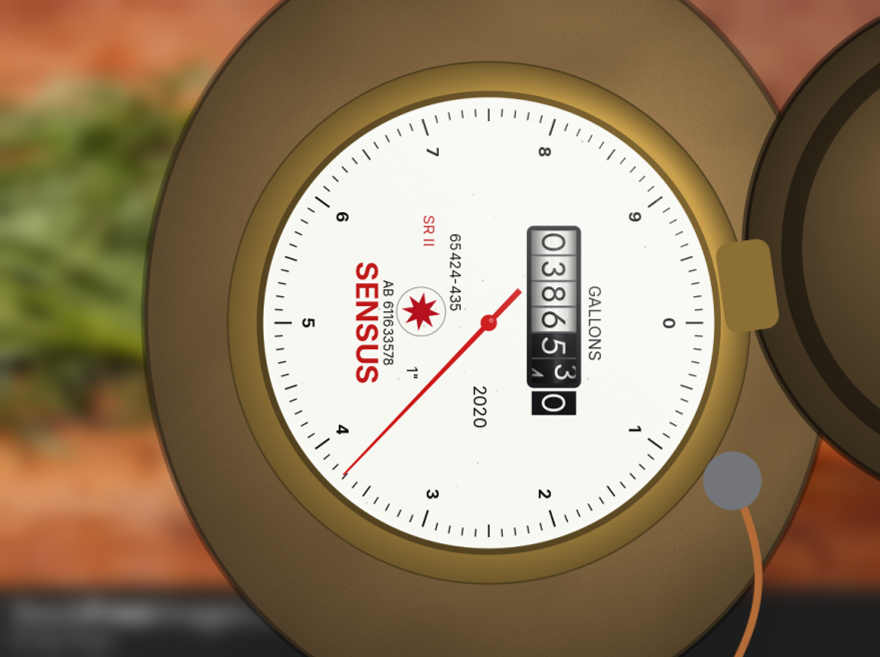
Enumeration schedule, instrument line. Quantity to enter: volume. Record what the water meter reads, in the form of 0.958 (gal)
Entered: 386533.7 (gal)
